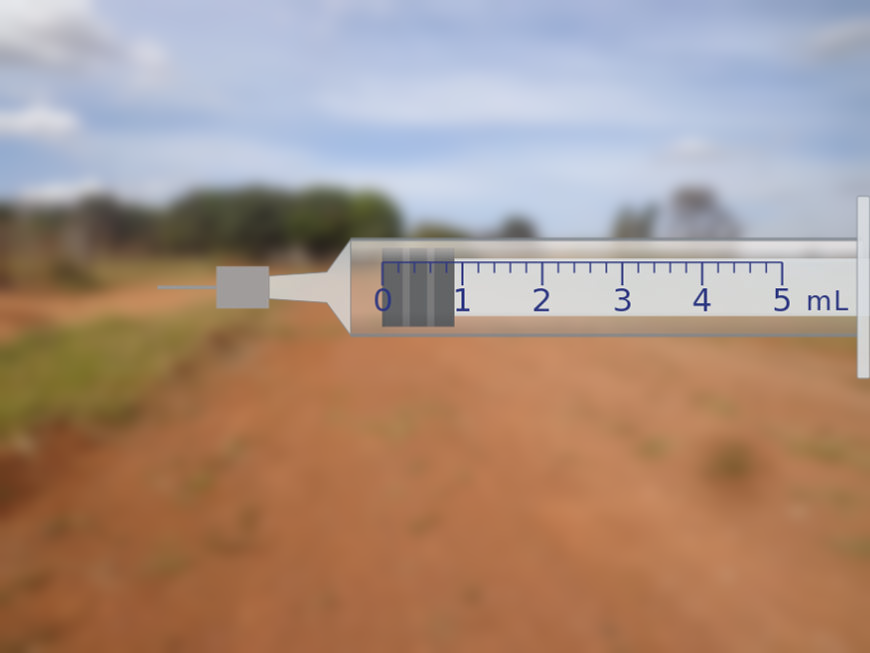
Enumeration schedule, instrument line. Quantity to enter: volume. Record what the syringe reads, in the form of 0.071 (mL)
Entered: 0 (mL)
